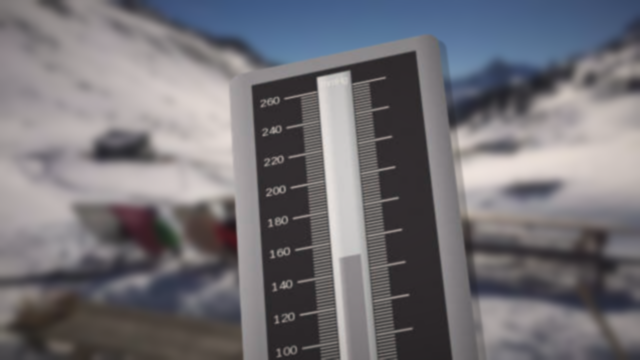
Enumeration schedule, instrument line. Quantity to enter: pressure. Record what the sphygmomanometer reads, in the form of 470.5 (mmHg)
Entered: 150 (mmHg)
